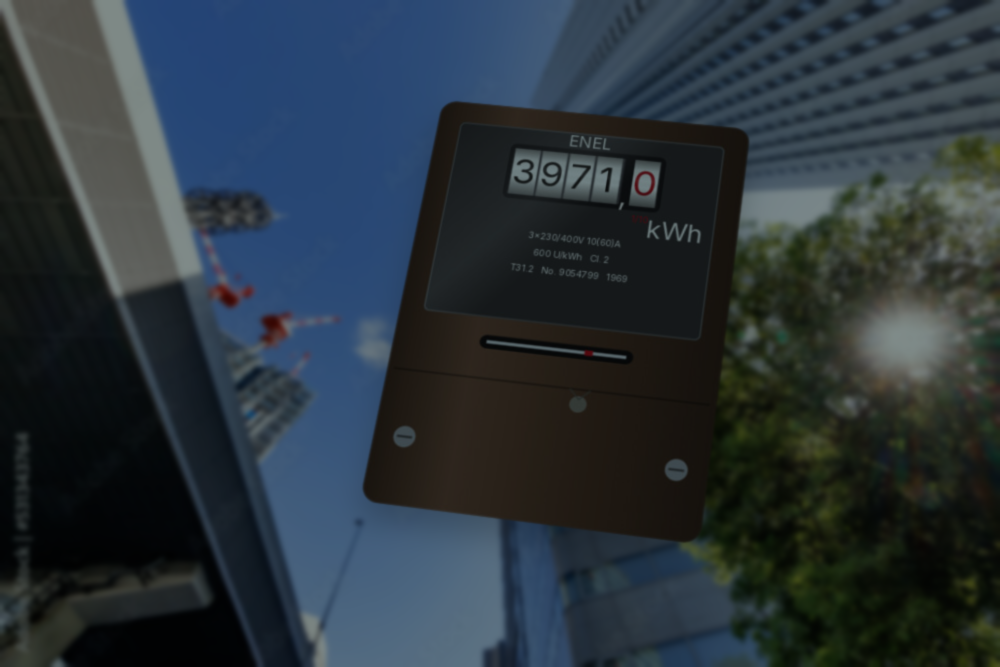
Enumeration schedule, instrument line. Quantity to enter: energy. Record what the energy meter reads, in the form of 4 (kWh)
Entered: 3971.0 (kWh)
